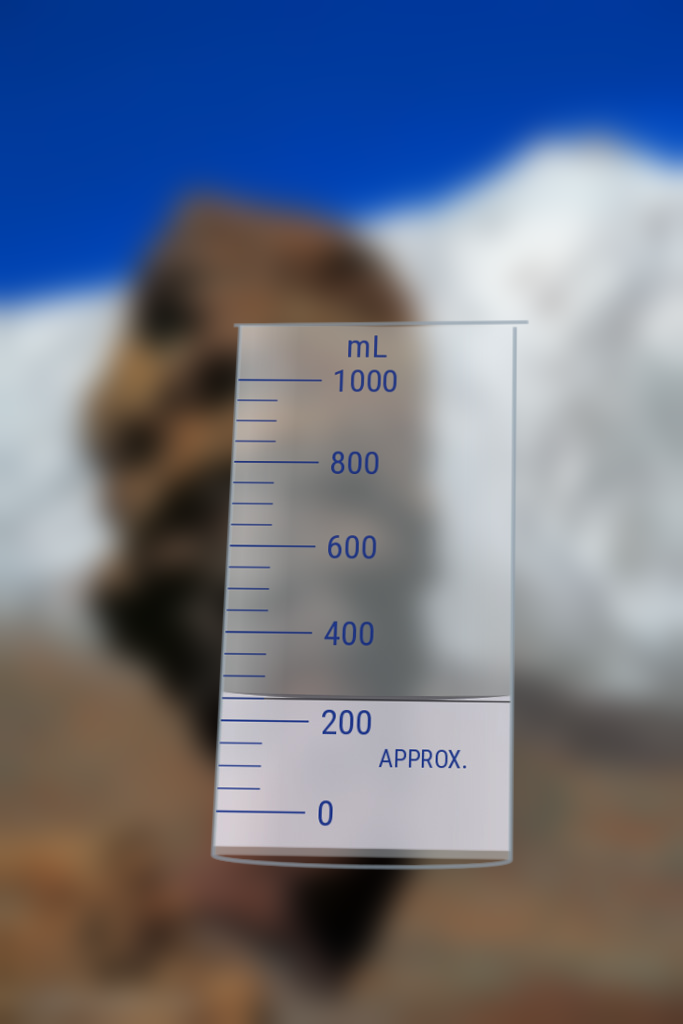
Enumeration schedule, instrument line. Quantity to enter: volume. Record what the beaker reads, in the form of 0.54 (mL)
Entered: 250 (mL)
